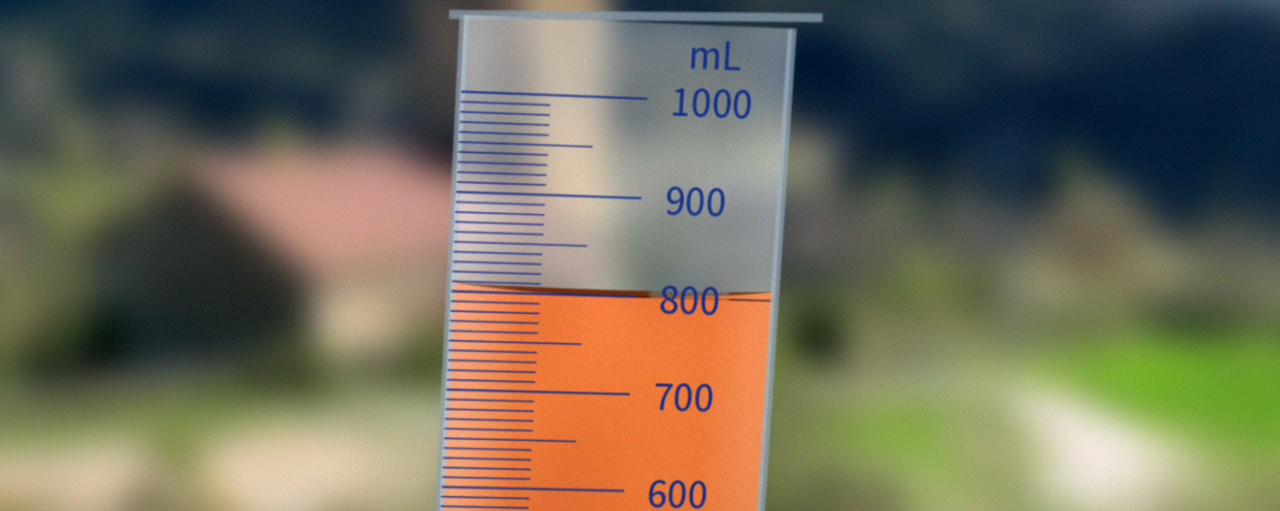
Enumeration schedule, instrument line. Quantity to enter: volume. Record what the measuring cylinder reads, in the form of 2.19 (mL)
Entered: 800 (mL)
